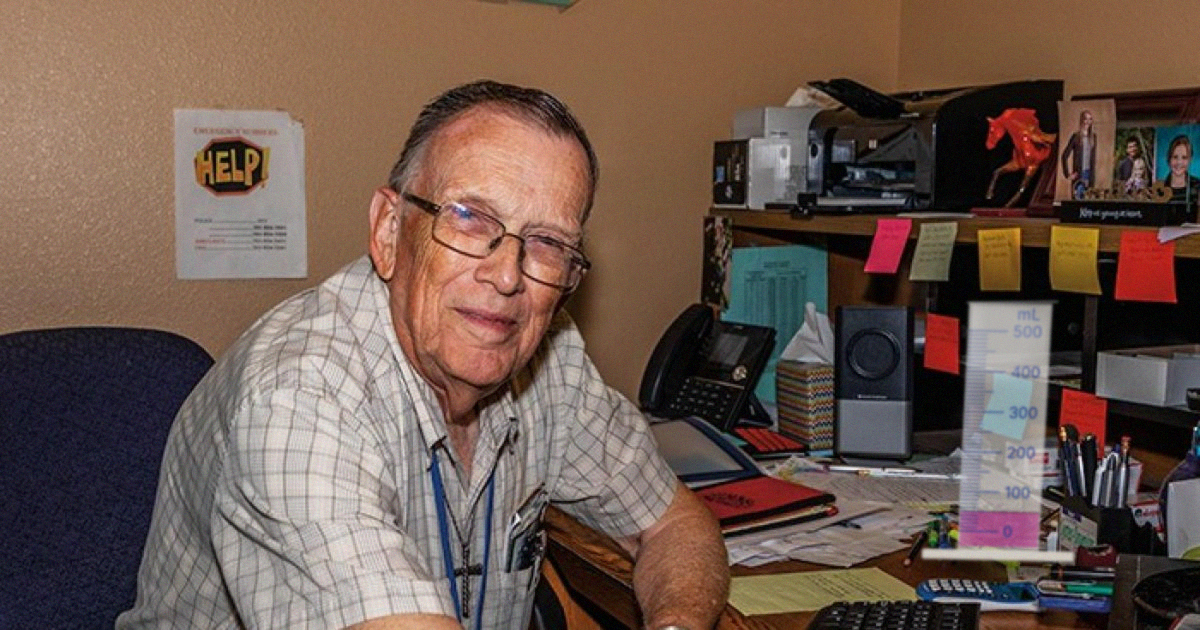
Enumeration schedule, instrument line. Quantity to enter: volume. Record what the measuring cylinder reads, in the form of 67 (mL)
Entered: 50 (mL)
